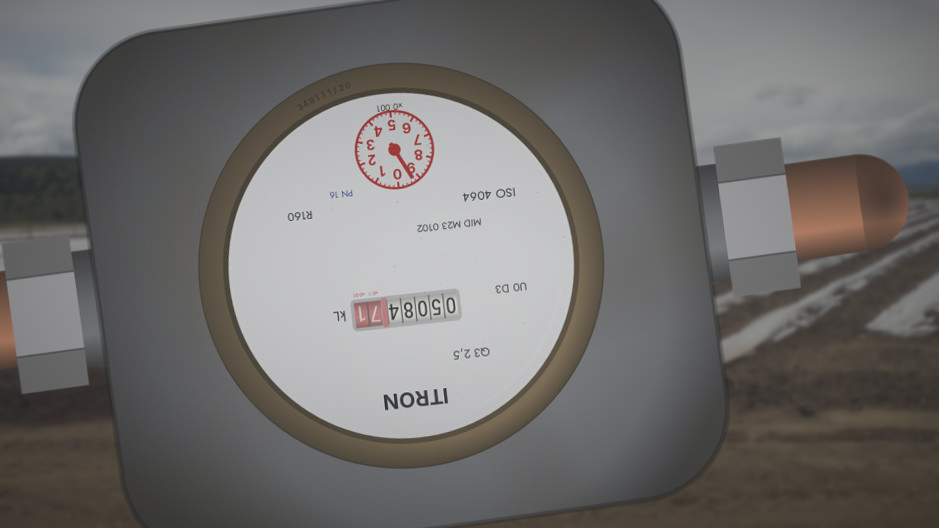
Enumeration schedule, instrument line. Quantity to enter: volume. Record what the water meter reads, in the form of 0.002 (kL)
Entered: 5084.709 (kL)
